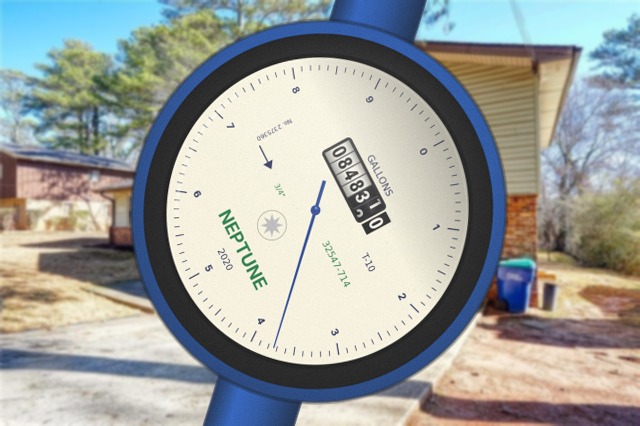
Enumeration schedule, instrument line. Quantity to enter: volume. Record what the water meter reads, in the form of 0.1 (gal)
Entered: 848313.7 (gal)
